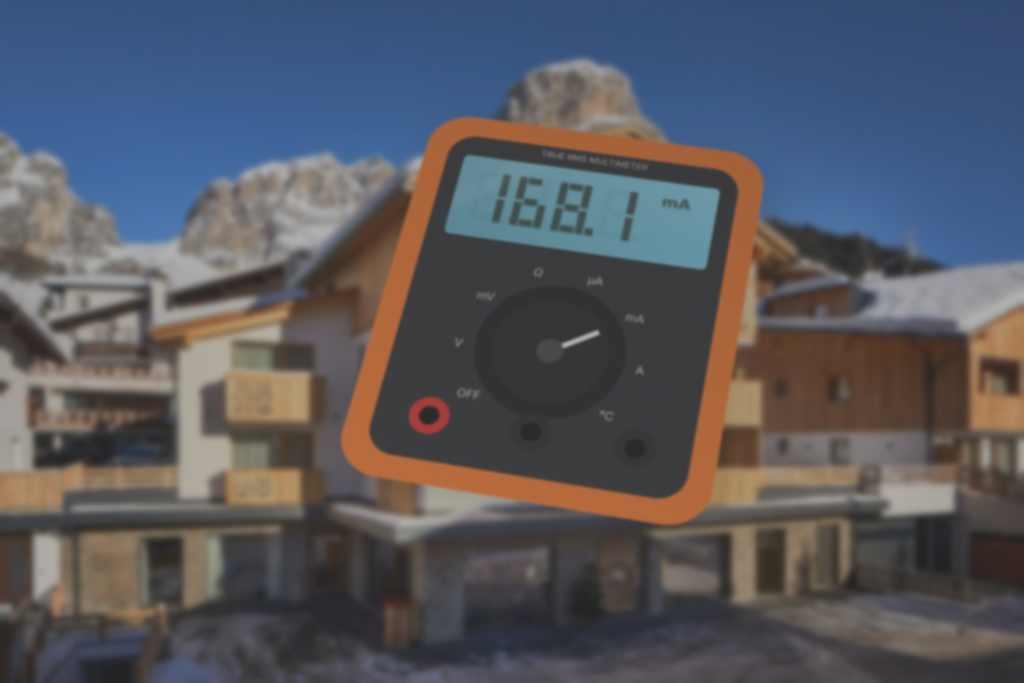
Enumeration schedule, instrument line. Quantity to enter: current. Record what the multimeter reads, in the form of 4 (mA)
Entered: 168.1 (mA)
